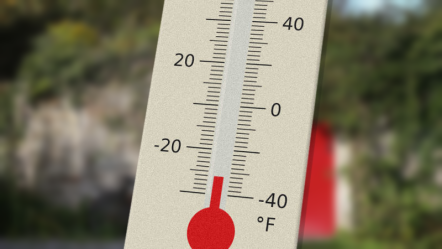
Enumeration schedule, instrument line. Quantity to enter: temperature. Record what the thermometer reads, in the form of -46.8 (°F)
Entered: -32 (°F)
